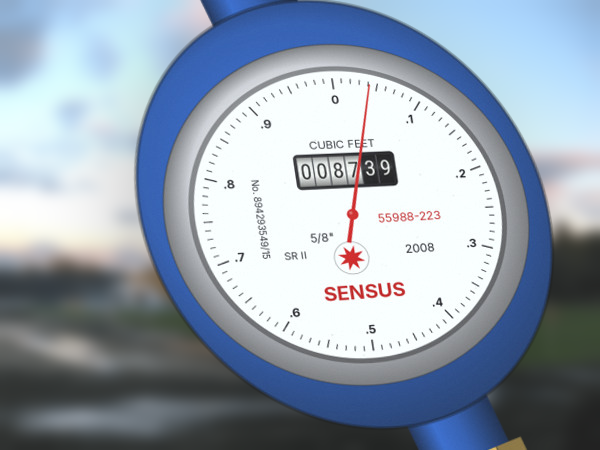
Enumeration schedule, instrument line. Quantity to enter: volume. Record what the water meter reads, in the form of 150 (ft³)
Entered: 8739.04 (ft³)
